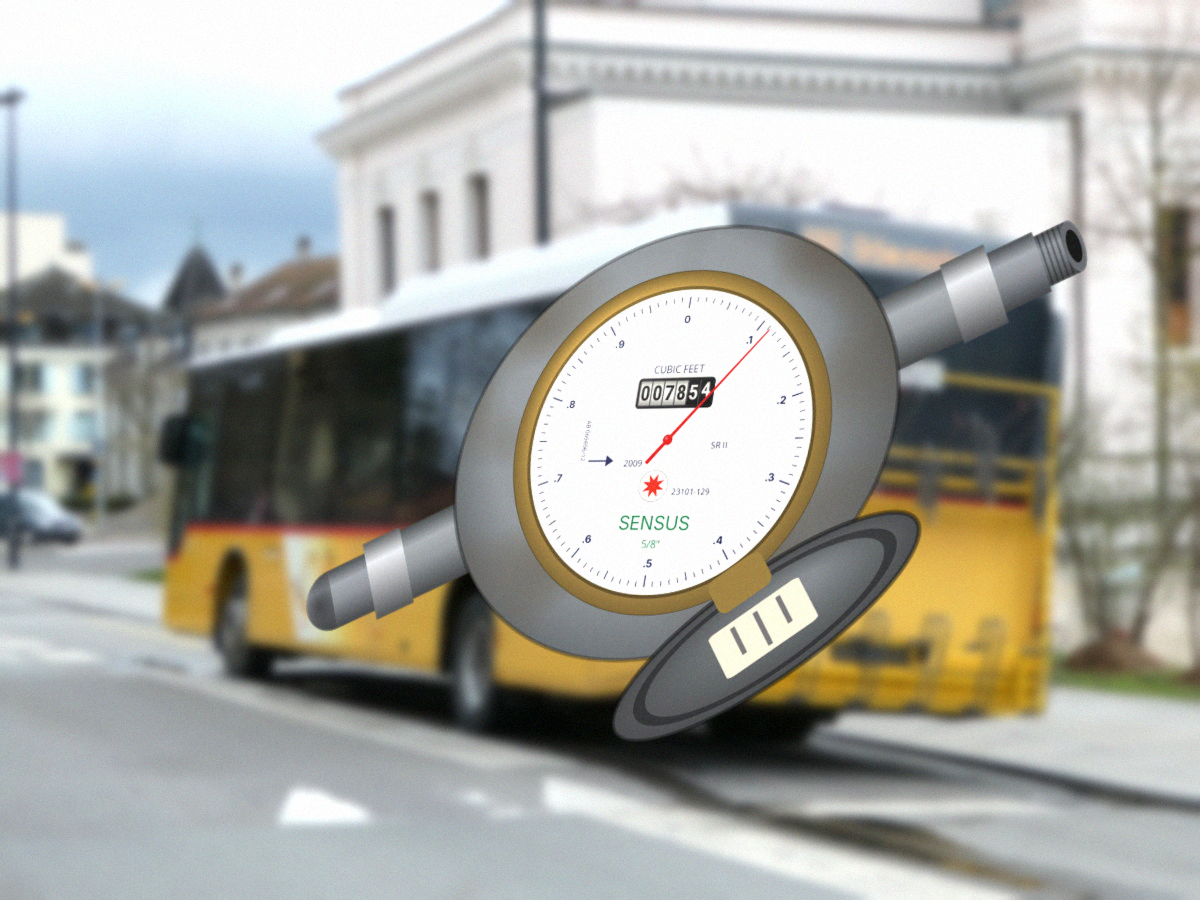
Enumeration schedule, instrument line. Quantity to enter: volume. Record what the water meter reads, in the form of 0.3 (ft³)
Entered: 7854.11 (ft³)
